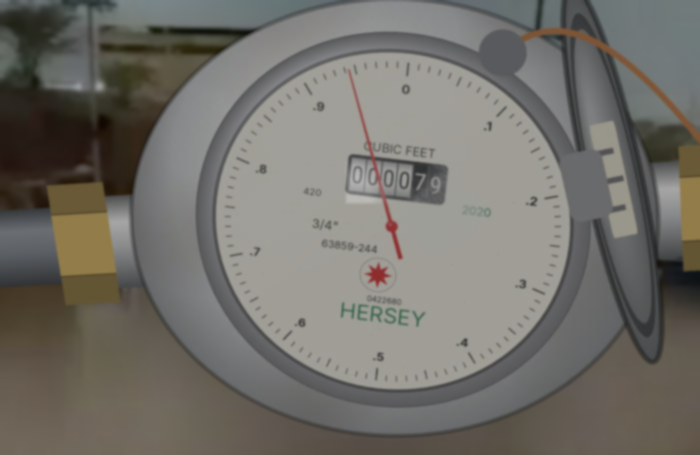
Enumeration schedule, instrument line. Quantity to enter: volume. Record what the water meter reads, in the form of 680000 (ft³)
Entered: 78.94 (ft³)
